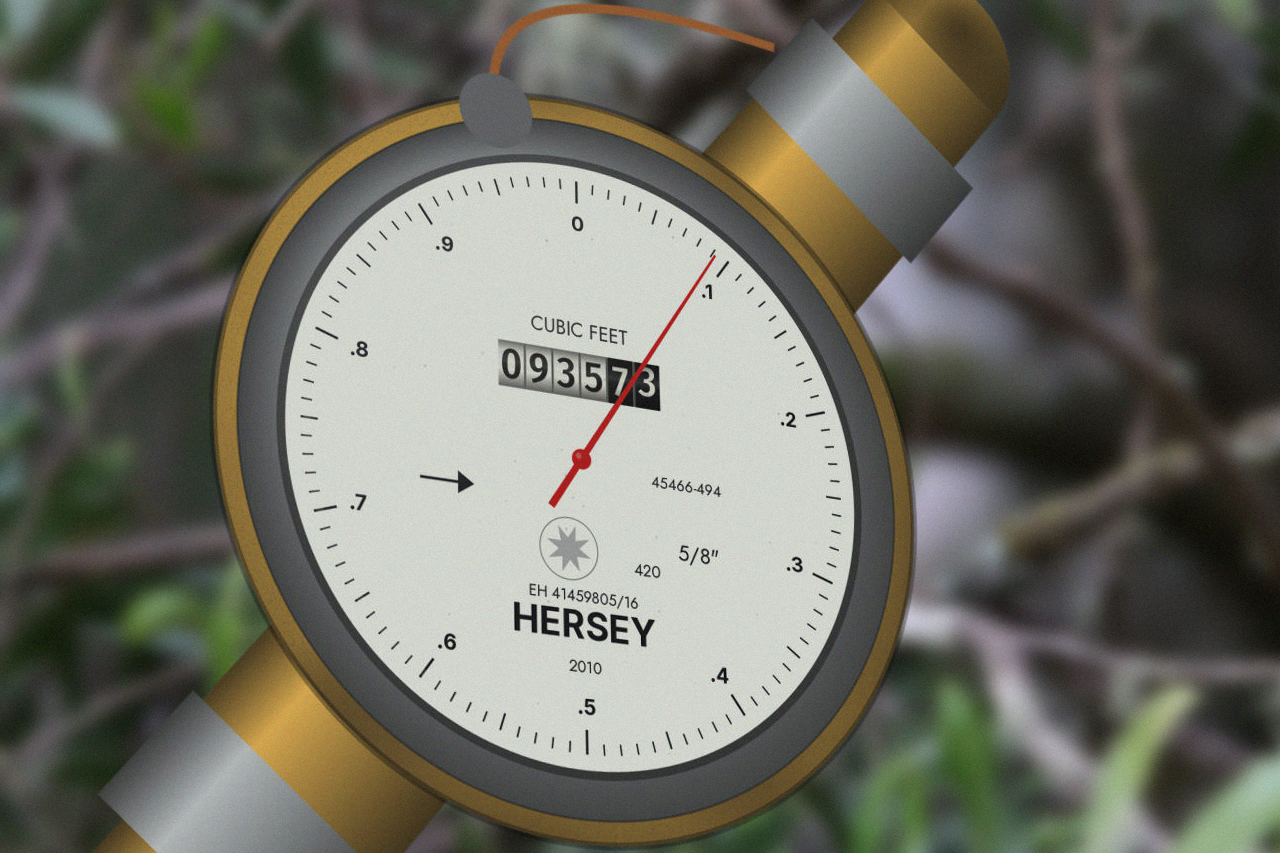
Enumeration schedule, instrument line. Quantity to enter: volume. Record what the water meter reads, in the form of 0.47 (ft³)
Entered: 93573.09 (ft³)
